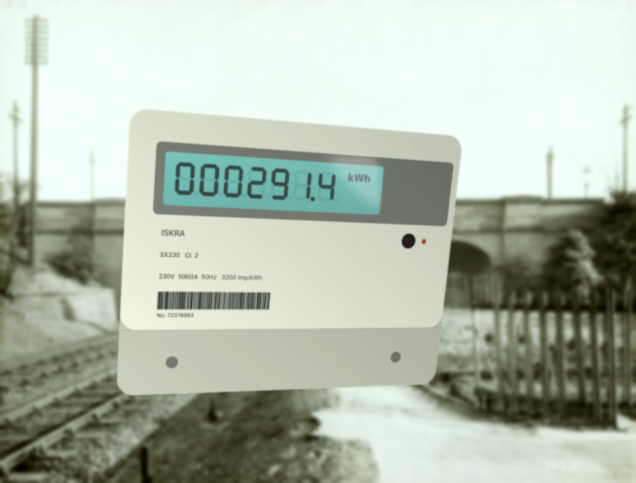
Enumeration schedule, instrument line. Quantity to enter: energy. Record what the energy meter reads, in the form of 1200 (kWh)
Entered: 291.4 (kWh)
